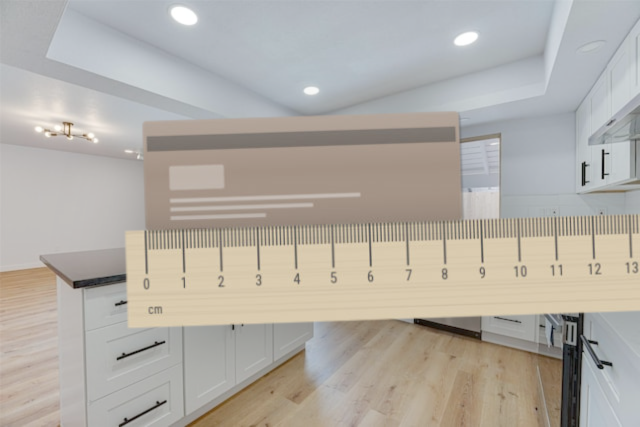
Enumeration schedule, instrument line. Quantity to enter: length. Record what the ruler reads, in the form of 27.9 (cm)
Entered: 8.5 (cm)
